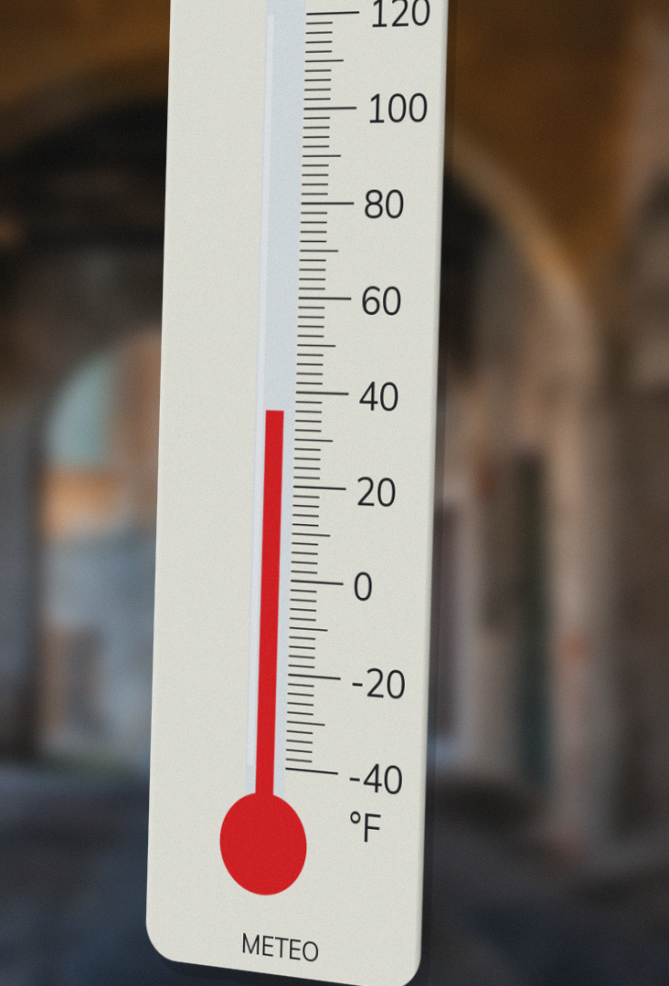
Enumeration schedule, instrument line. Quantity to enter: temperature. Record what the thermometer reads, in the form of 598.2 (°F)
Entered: 36 (°F)
